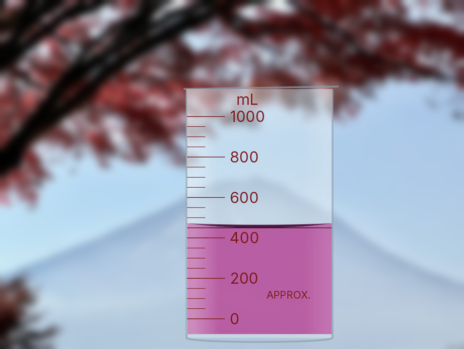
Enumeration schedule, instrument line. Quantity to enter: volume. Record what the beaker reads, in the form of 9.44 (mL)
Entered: 450 (mL)
